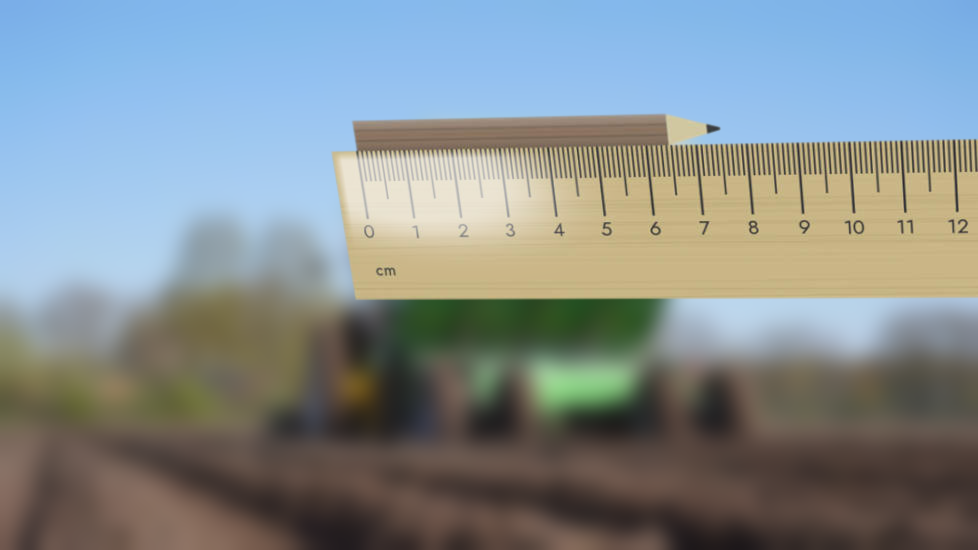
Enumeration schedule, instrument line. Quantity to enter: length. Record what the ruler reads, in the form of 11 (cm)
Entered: 7.5 (cm)
